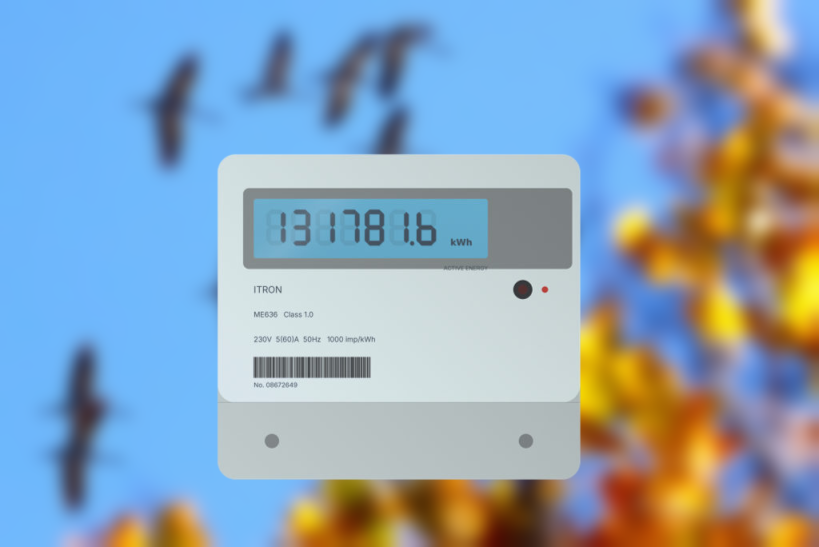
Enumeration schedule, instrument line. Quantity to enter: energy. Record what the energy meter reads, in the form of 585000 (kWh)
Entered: 131781.6 (kWh)
